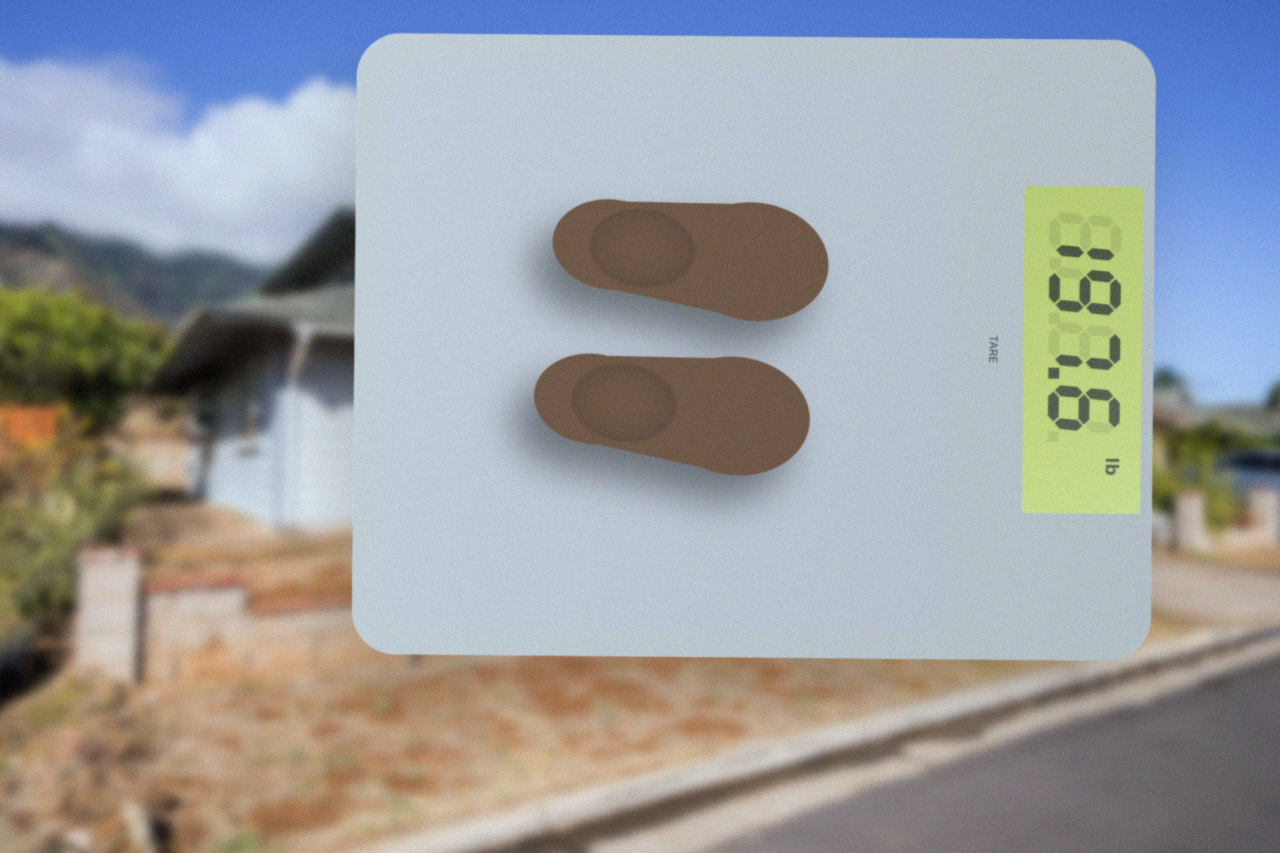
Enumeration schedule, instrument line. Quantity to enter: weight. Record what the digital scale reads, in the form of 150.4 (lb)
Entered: 197.6 (lb)
